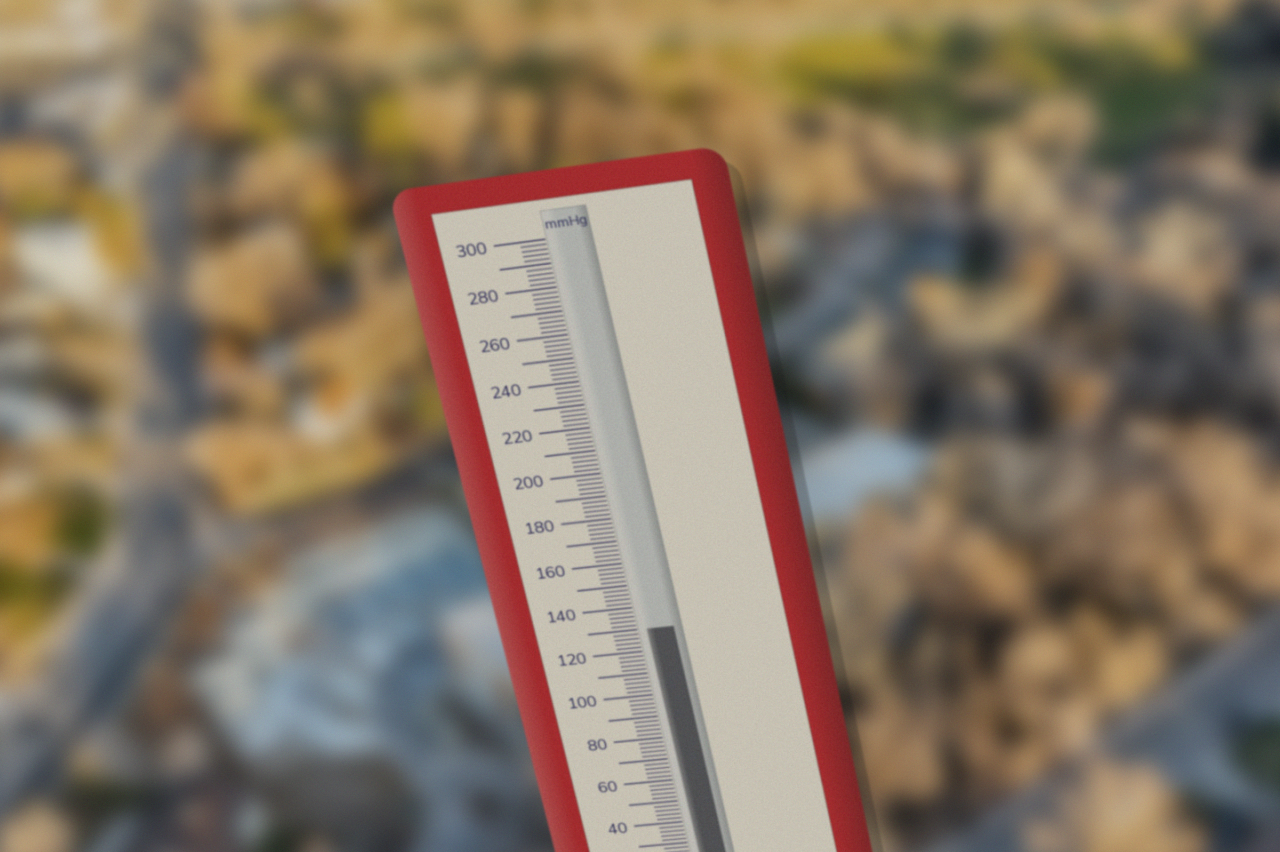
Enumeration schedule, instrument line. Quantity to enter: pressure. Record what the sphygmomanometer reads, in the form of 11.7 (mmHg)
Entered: 130 (mmHg)
